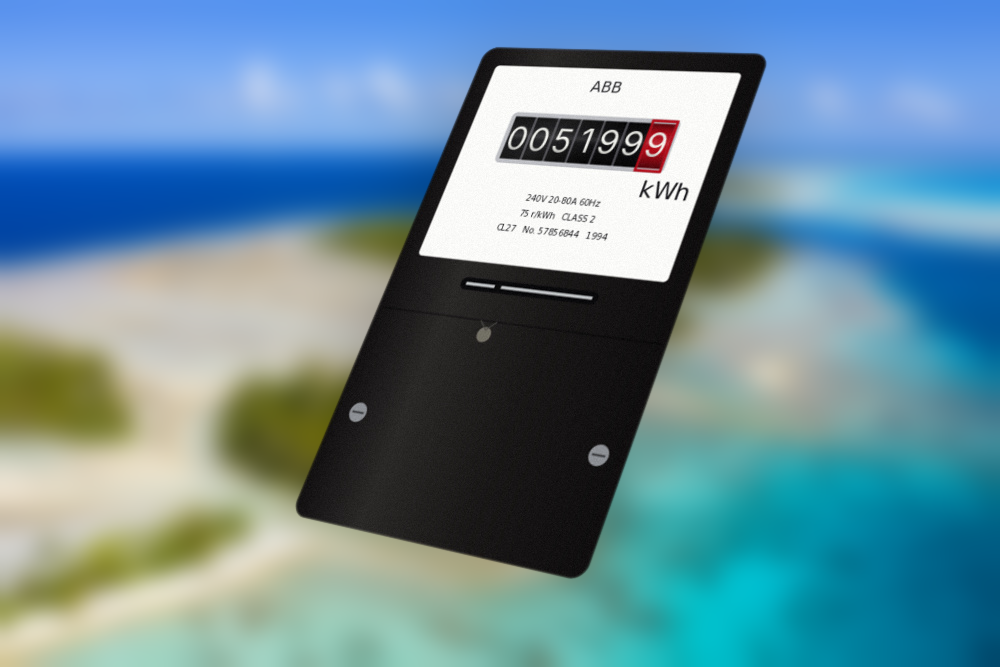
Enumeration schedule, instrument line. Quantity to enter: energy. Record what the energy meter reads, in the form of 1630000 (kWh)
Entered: 5199.9 (kWh)
